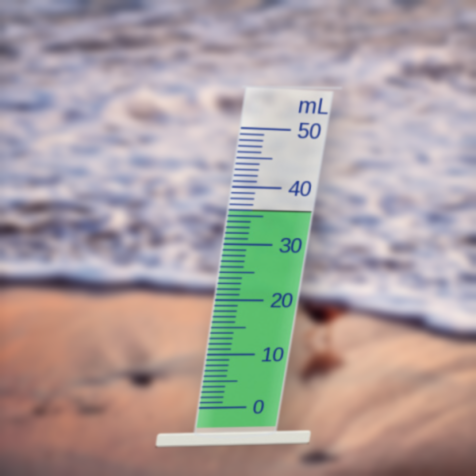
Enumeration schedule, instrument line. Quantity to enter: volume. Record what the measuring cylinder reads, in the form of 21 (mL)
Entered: 36 (mL)
